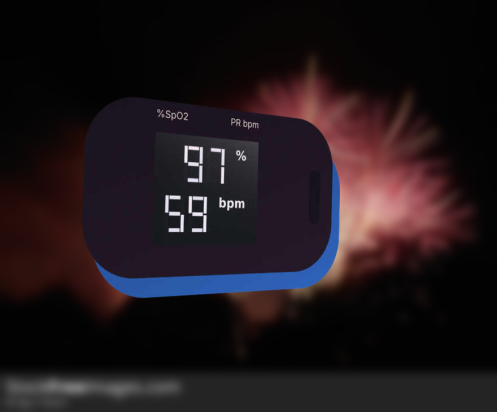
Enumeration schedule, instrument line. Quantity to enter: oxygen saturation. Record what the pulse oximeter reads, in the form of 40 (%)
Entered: 97 (%)
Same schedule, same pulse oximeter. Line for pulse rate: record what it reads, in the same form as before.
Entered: 59 (bpm)
